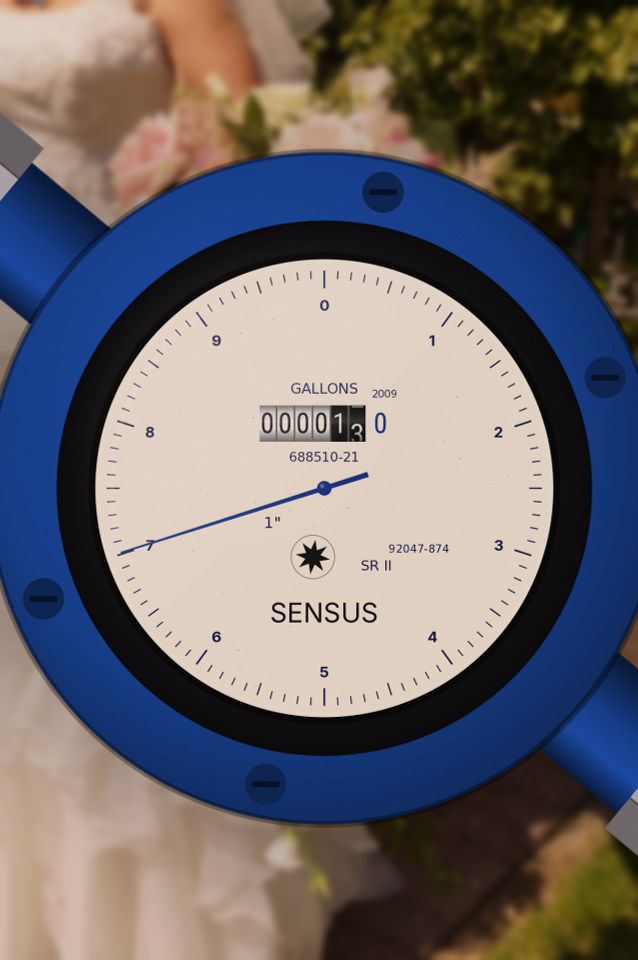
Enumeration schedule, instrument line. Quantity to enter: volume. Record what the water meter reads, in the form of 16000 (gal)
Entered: 127.0 (gal)
